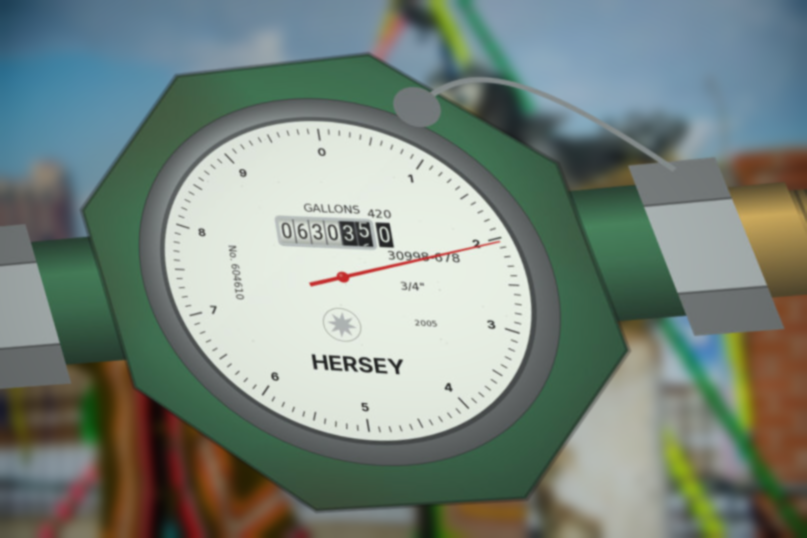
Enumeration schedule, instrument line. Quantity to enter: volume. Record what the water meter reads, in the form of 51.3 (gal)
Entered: 630352.0 (gal)
